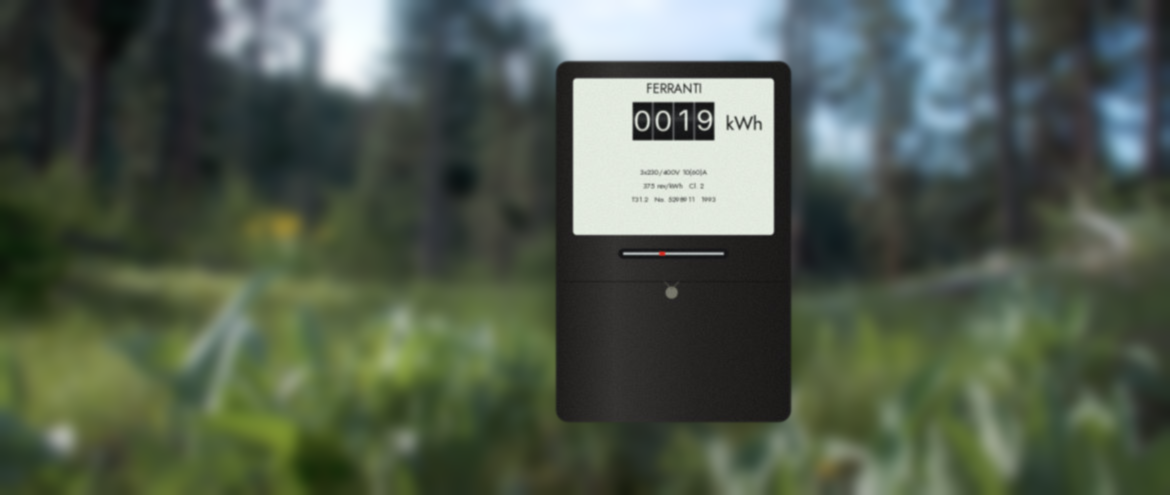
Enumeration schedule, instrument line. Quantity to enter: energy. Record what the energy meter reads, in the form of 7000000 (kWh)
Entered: 19 (kWh)
